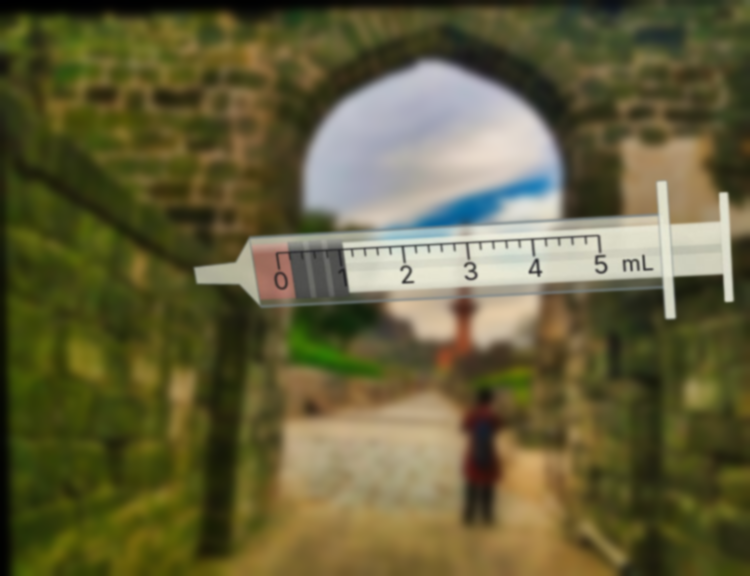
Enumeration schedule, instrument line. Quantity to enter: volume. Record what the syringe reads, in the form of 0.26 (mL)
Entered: 0.2 (mL)
